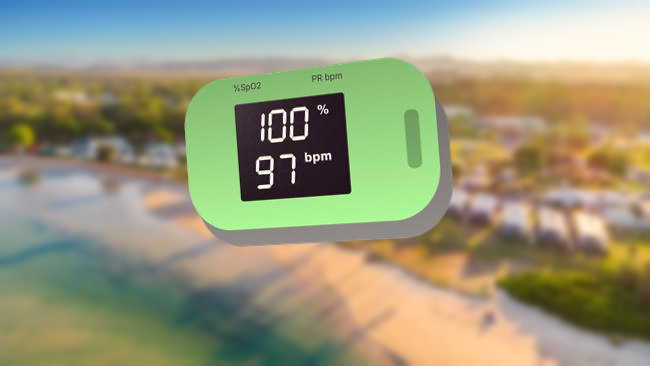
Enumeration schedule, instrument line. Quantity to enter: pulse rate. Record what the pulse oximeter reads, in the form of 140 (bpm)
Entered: 97 (bpm)
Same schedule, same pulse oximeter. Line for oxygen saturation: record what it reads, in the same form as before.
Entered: 100 (%)
